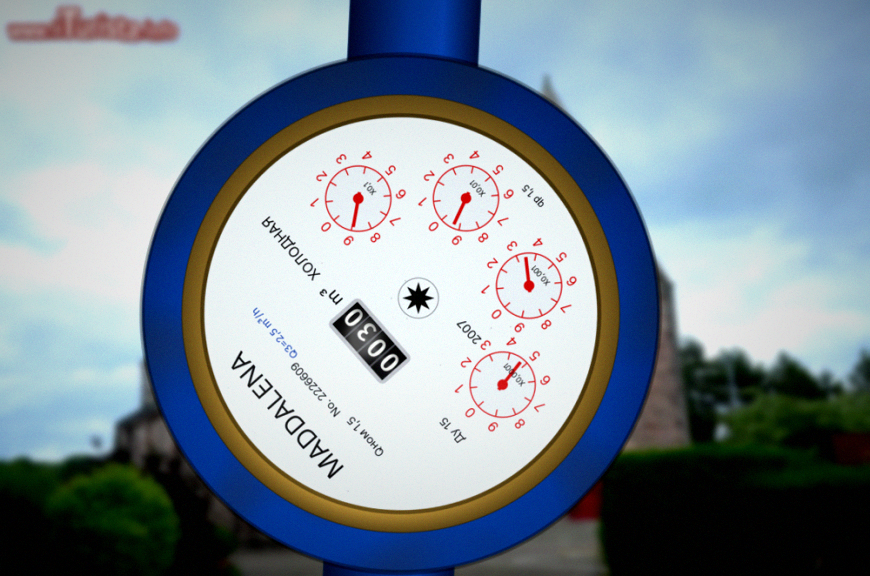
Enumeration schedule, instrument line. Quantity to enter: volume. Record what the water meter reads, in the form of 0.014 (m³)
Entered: 29.8934 (m³)
